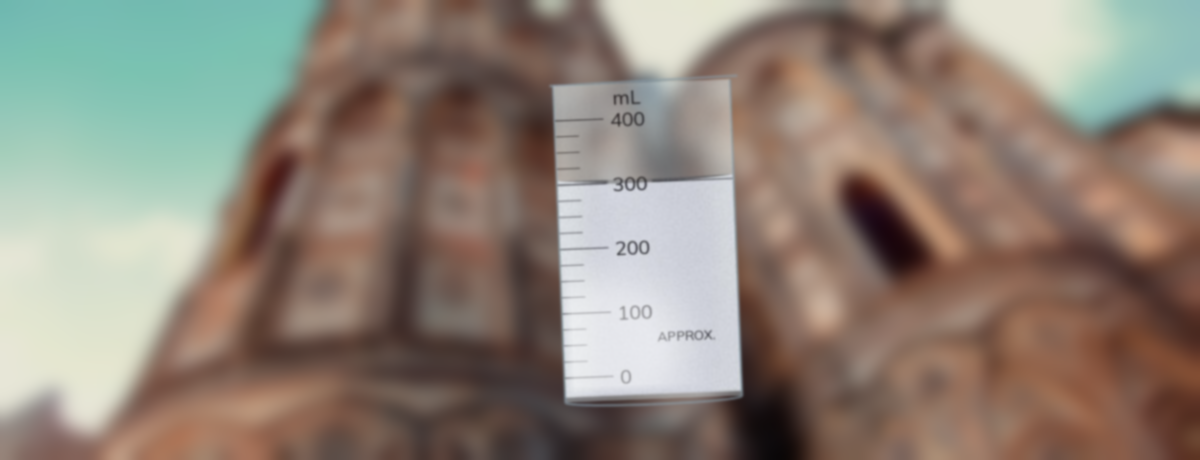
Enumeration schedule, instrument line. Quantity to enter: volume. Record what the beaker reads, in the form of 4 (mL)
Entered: 300 (mL)
